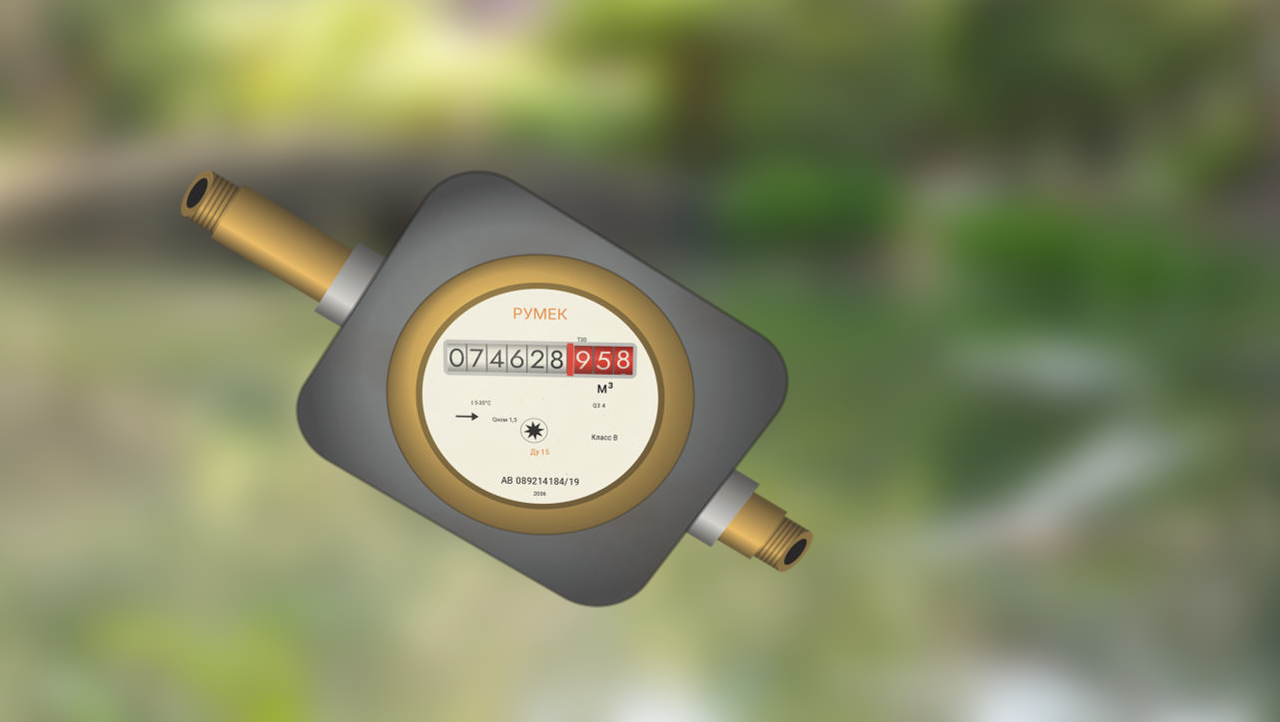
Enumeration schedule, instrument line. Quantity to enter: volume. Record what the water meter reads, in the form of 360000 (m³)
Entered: 74628.958 (m³)
